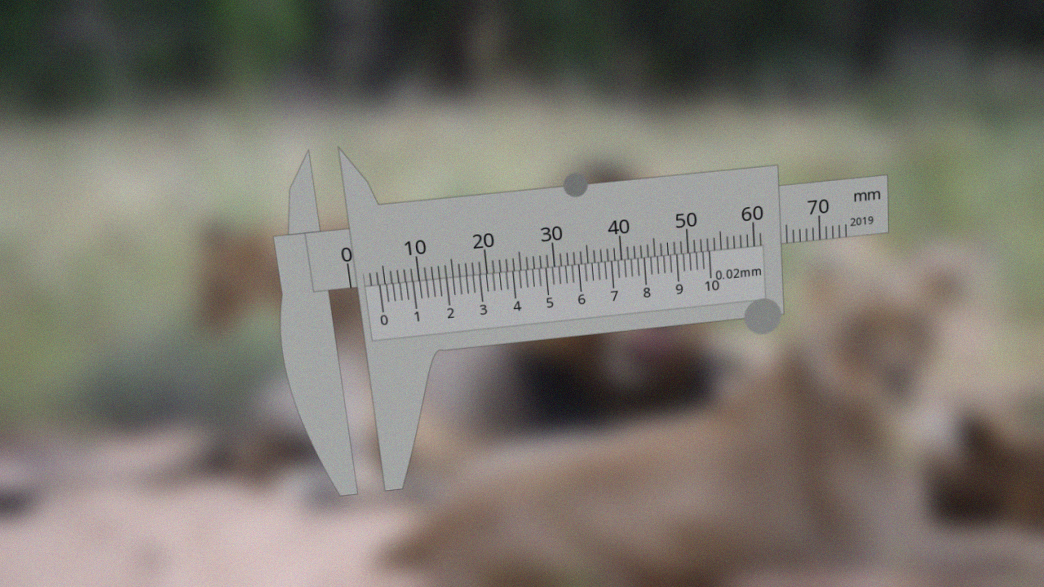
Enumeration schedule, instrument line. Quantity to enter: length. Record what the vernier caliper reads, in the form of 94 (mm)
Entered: 4.2 (mm)
